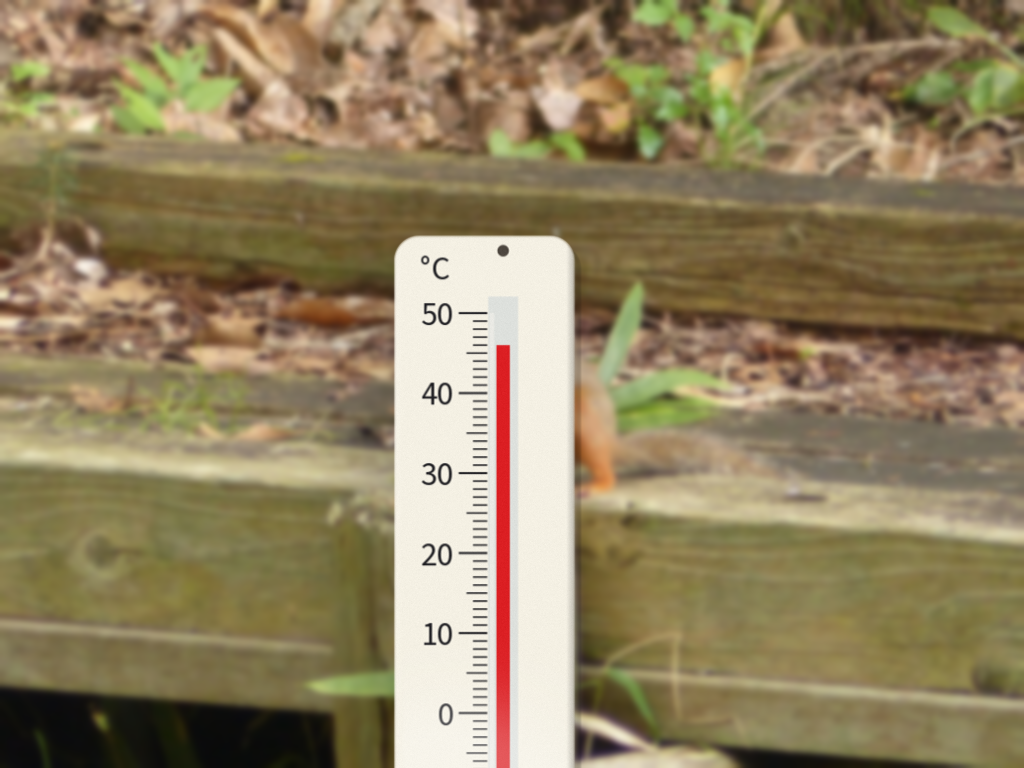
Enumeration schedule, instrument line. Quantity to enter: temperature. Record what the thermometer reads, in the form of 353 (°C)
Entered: 46 (°C)
